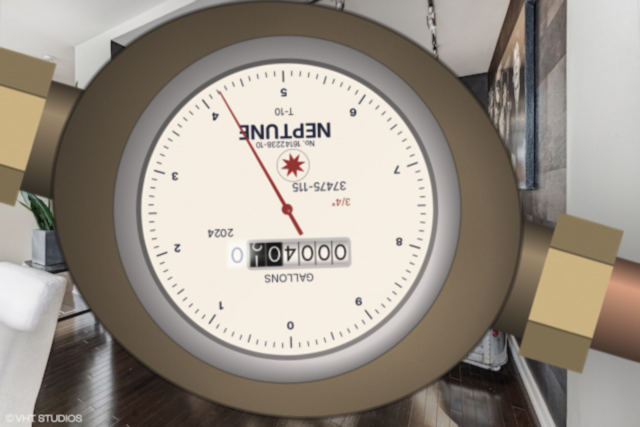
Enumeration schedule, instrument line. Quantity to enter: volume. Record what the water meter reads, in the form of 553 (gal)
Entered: 4014.2 (gal)
